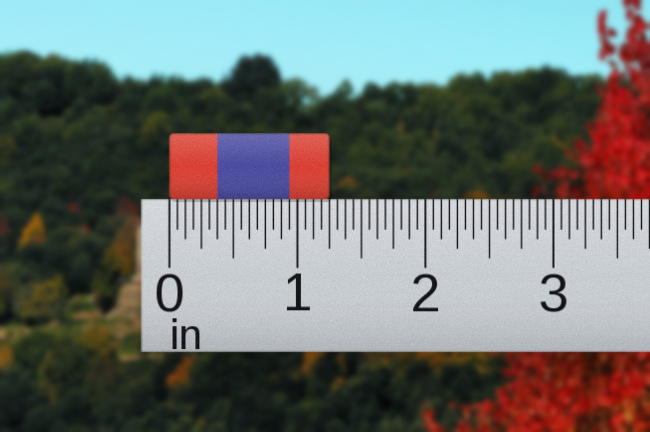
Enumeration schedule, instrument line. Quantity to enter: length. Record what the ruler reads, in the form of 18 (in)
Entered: 1.25 (in)
